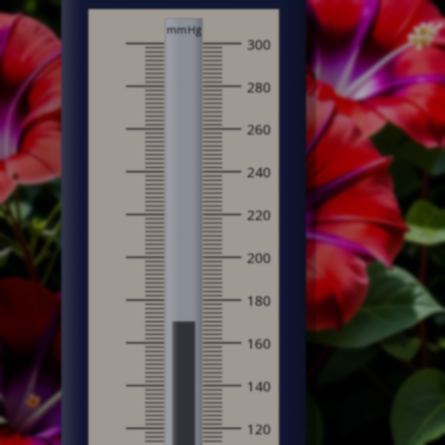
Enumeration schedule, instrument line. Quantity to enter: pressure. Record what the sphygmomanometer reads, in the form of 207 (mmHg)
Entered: 170 (mmHg)
